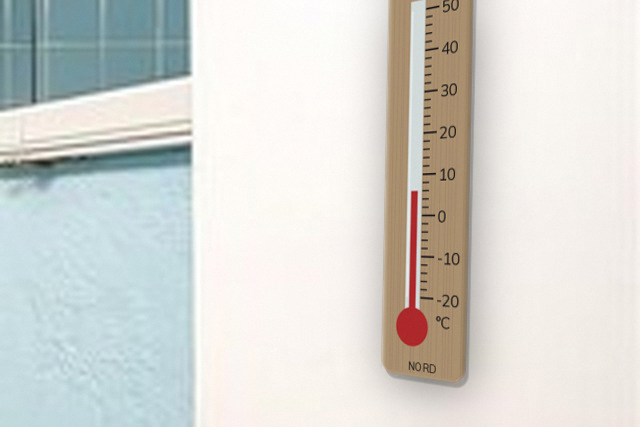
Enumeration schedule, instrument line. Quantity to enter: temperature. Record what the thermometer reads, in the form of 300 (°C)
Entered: 6 (°C)
